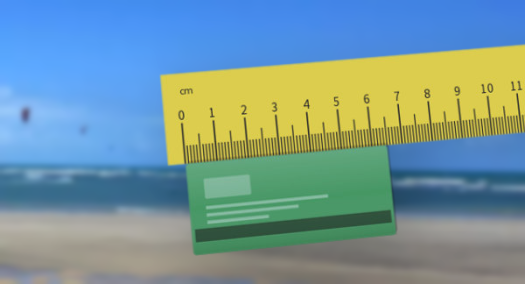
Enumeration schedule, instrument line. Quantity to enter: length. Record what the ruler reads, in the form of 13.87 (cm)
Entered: 6.5 (cm)
